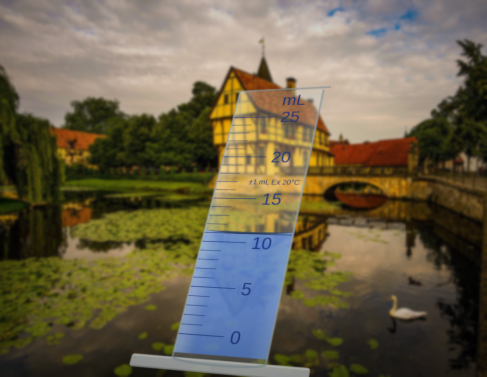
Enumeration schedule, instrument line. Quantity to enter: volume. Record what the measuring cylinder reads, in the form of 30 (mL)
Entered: 11 (mL)
